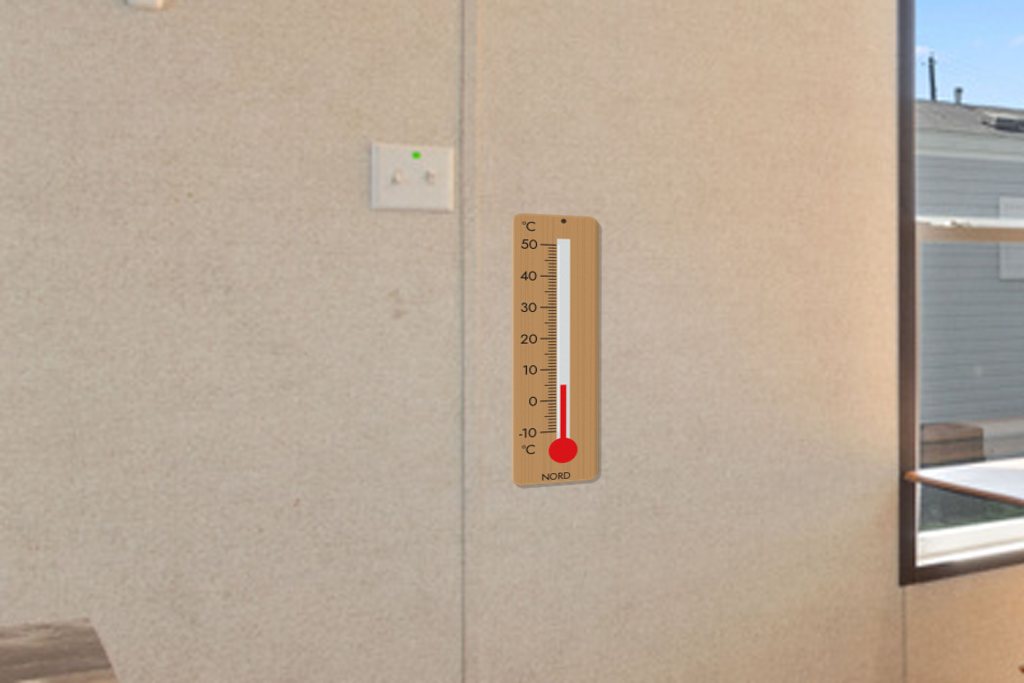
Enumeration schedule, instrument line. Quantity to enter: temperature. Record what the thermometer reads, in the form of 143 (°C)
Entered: 5 (°C)
